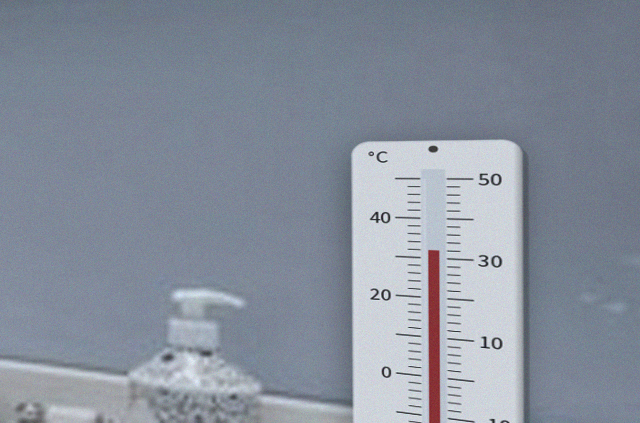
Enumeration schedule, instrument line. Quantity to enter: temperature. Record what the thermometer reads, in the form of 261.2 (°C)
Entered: 32 (°C)
